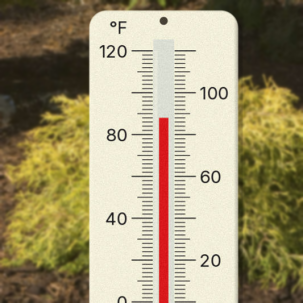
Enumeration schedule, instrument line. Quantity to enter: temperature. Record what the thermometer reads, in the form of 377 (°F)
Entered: 88 (°F)
